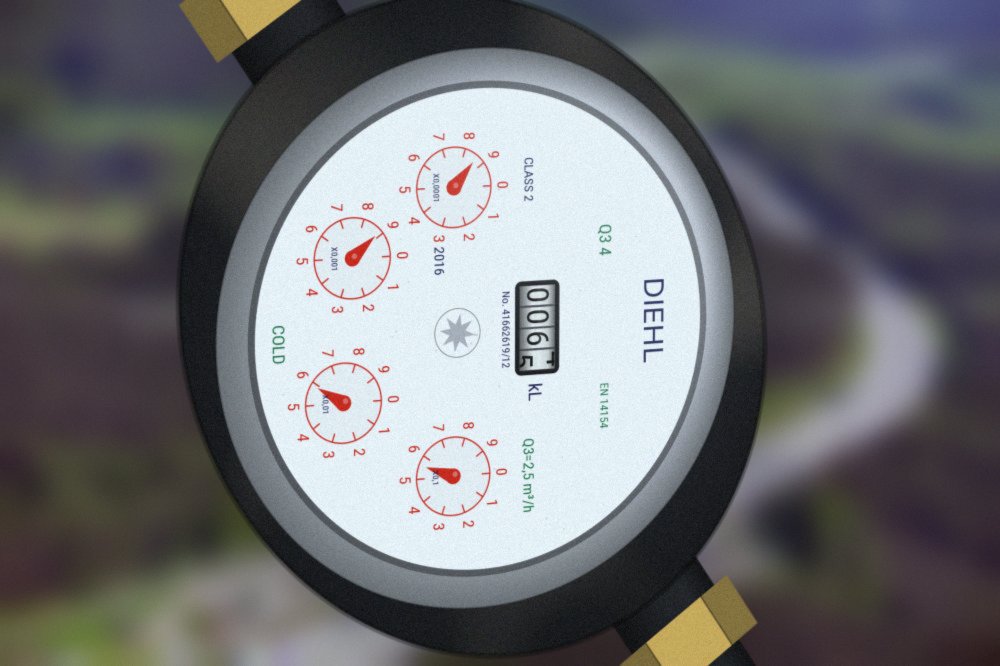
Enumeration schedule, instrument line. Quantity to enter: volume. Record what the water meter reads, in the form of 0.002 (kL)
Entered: 64.5588 (kL)
